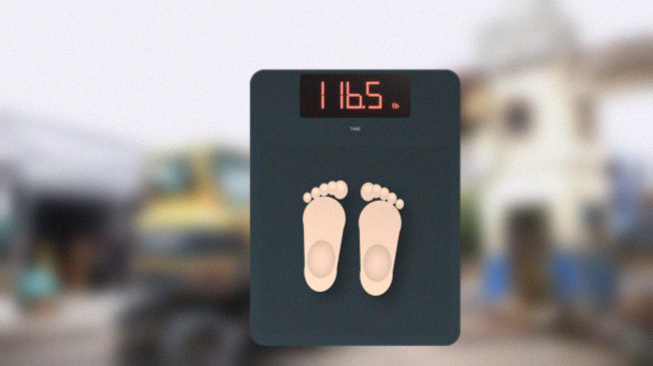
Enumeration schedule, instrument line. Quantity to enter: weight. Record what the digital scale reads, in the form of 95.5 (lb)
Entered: 116.5 (lb)
